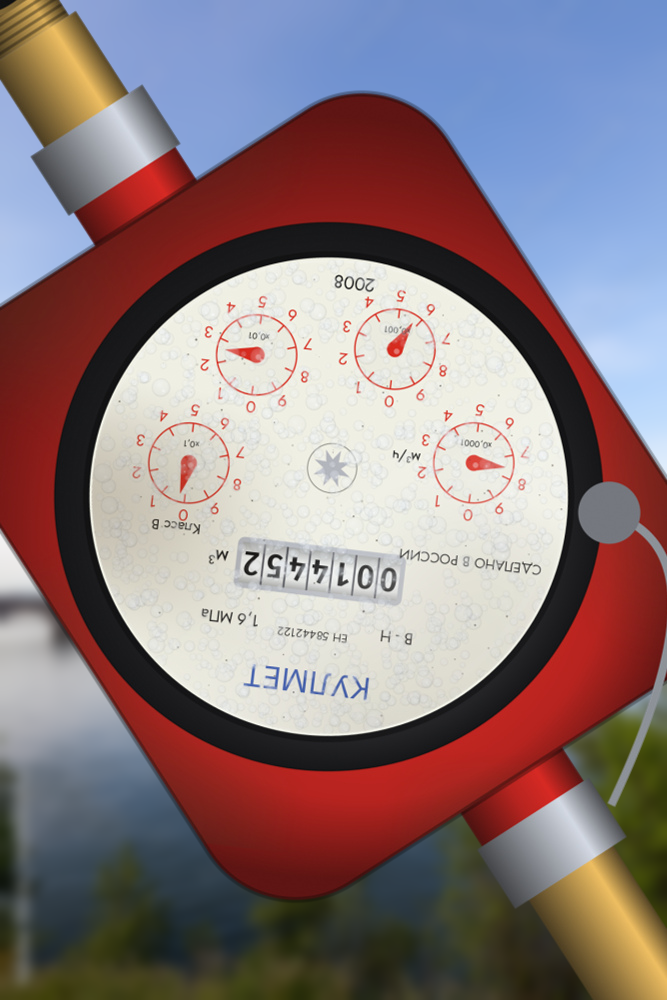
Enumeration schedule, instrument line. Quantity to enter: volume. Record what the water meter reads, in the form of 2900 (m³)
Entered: 14452.0257 (m³)
